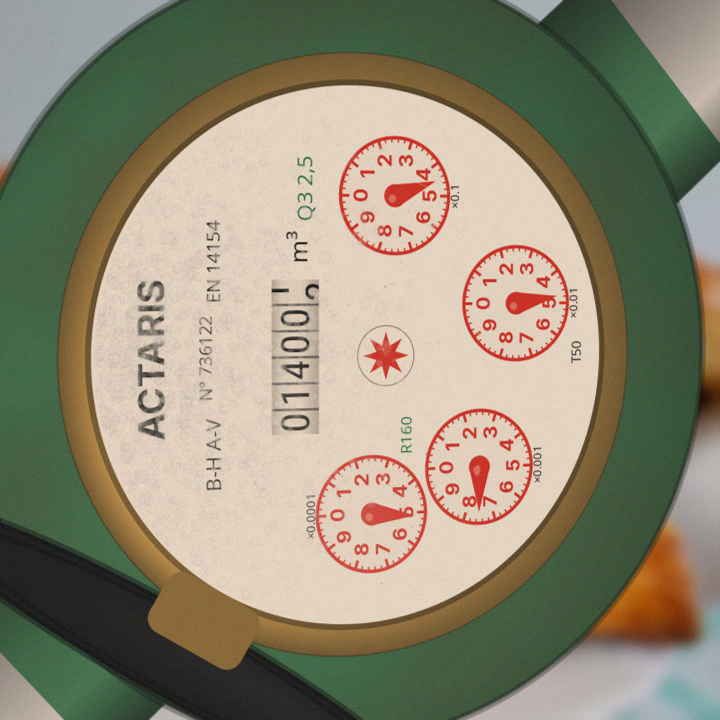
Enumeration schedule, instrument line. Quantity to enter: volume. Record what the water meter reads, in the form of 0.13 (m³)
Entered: 14001.4475 (m³)
